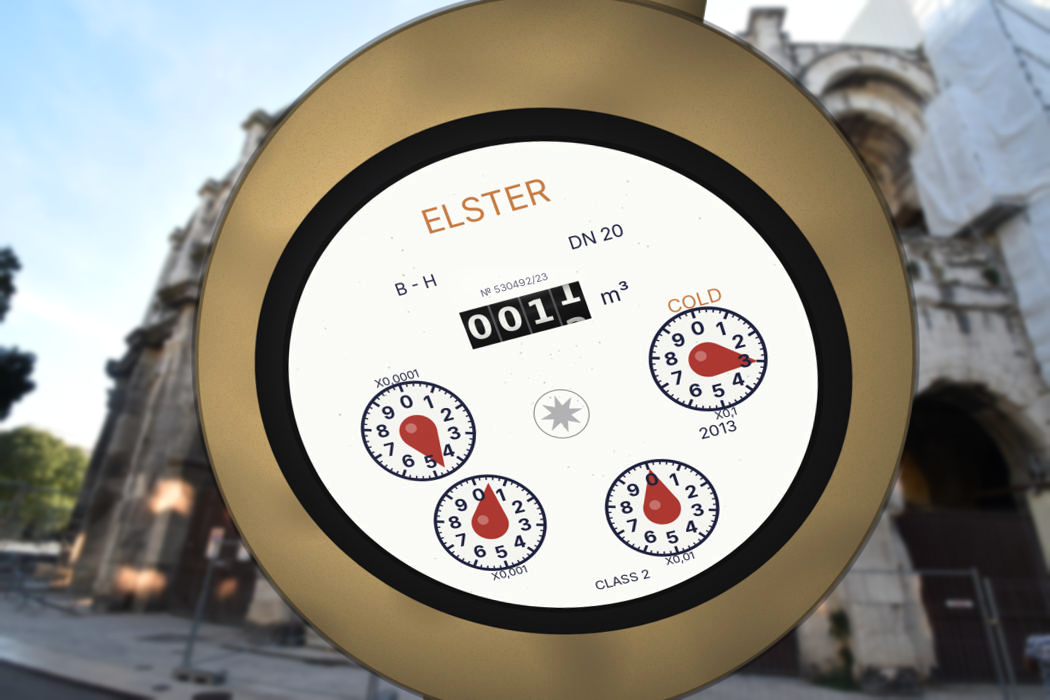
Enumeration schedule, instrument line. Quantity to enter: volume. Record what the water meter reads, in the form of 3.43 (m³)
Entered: 11.3004 (m³)
